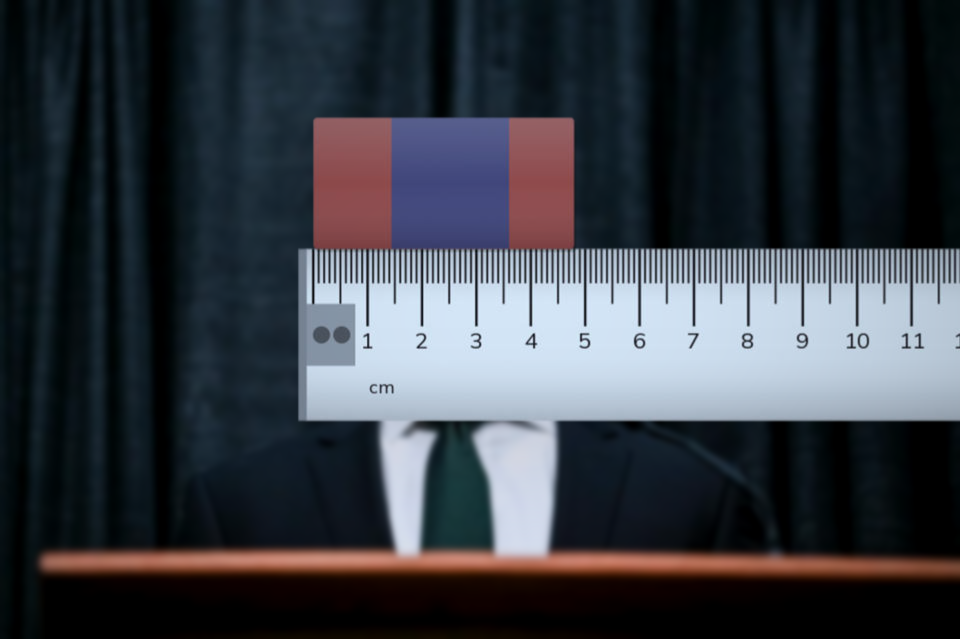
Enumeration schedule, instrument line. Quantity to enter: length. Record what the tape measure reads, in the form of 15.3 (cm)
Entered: 4.8 (cm)
